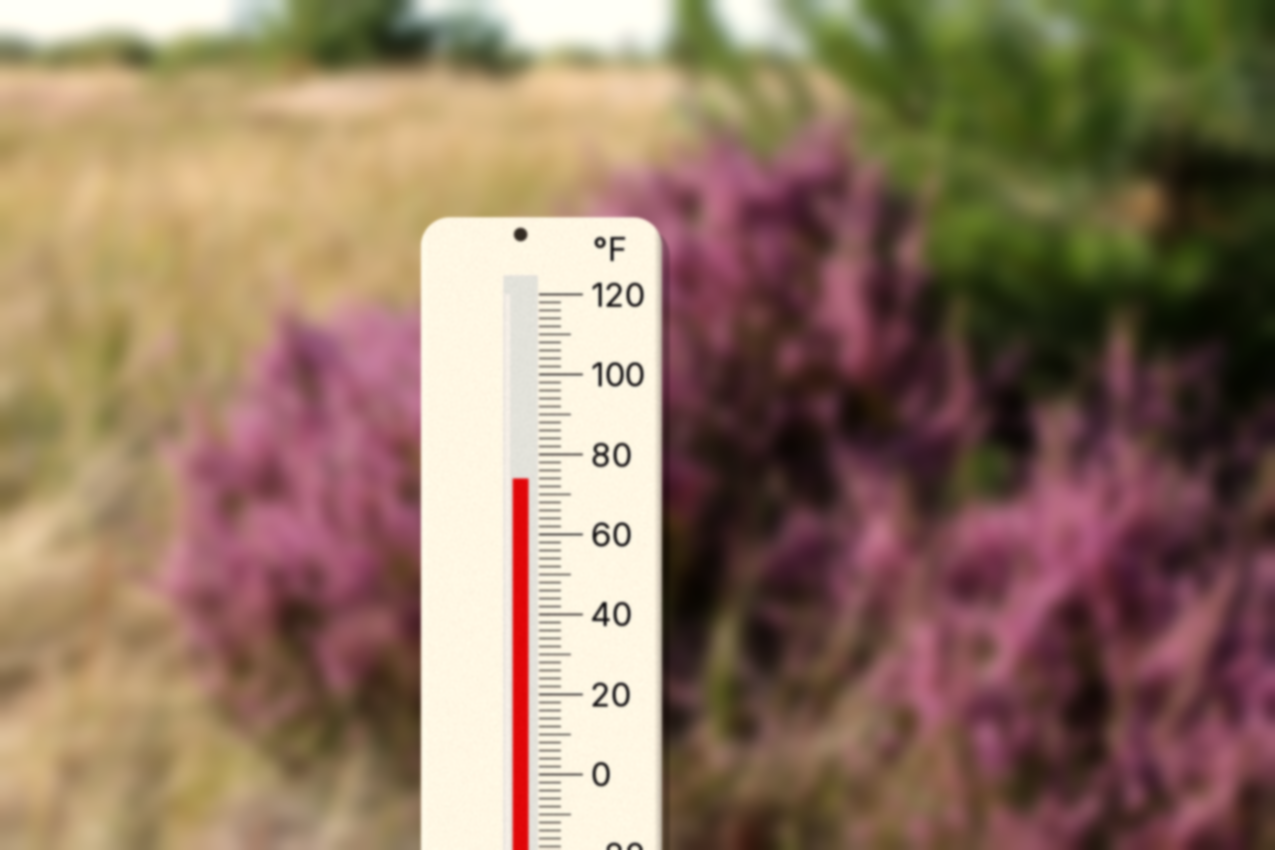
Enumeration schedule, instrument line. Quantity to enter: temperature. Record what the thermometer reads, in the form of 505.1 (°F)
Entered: 74 (°F)
